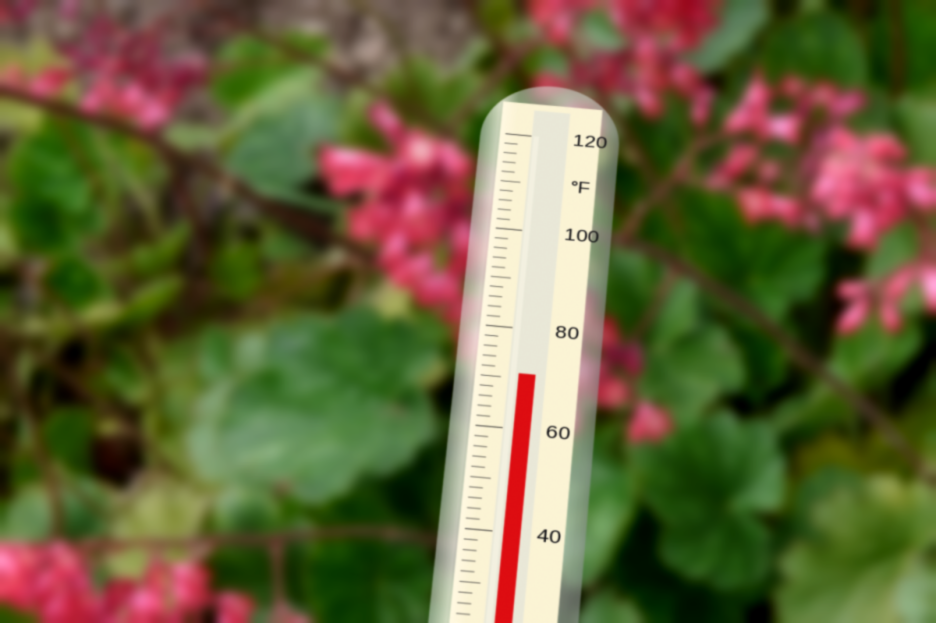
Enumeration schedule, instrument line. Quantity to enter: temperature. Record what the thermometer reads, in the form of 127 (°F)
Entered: 71 (°F)
